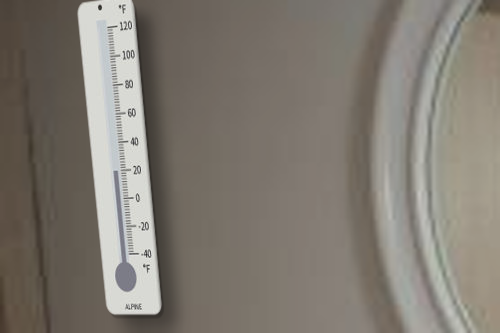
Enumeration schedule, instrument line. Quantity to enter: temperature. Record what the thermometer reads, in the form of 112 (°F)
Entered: 20 (°F)
